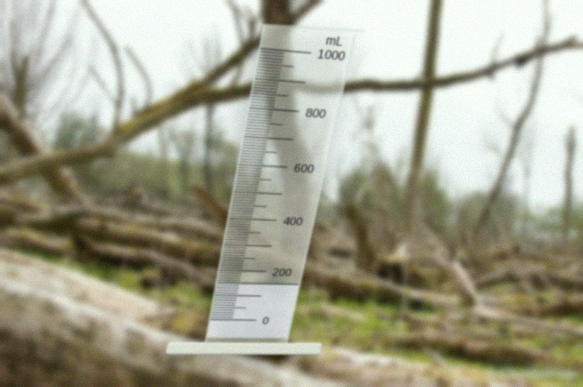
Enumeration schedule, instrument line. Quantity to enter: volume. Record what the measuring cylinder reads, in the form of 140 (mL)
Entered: 150 (mL)
